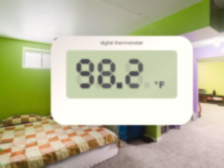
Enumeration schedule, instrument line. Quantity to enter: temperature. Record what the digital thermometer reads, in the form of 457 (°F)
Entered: 98.2 (°F)
